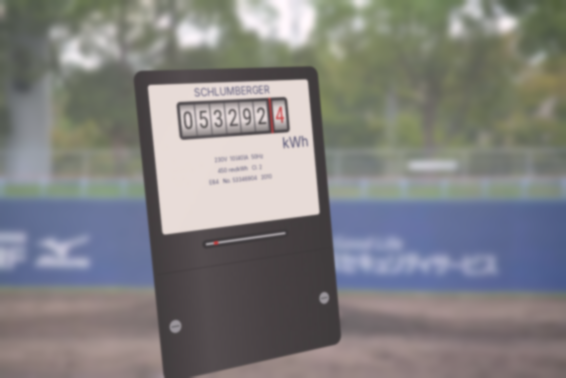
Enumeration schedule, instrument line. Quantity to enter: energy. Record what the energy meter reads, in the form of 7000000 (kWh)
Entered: 53292.4 (kWh)
